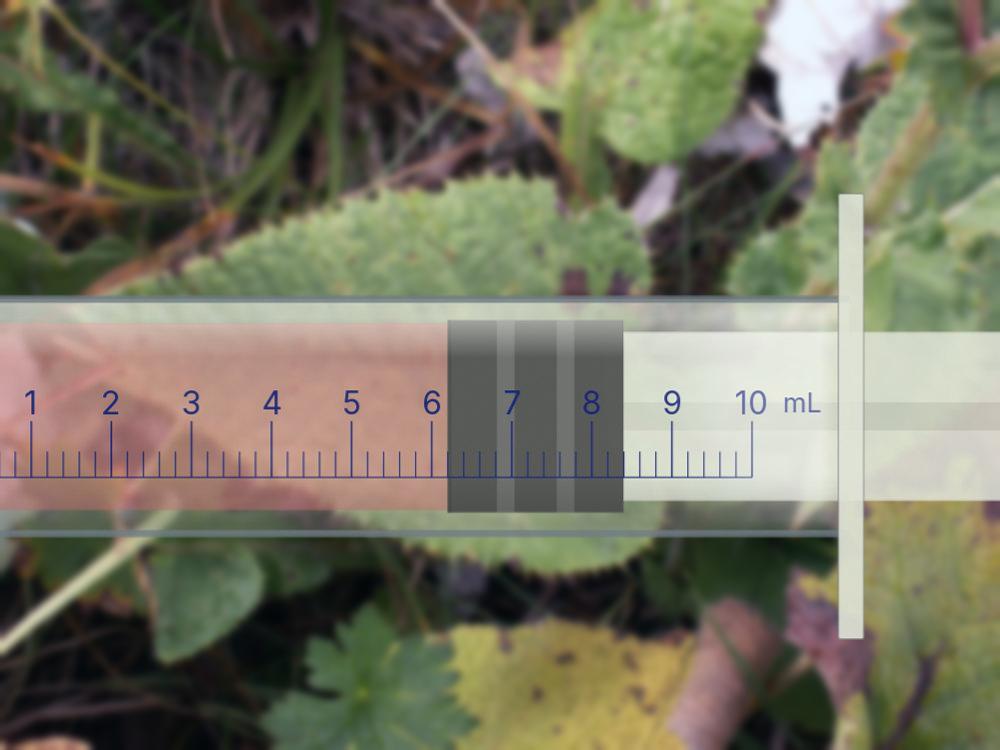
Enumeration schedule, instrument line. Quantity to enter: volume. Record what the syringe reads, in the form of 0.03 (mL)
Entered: 6.2 (mL)
